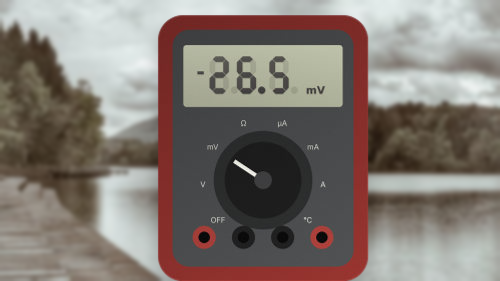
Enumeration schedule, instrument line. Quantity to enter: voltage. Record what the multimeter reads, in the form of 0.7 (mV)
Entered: -26.5 (mV)
